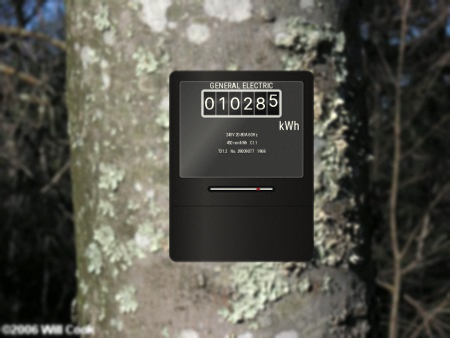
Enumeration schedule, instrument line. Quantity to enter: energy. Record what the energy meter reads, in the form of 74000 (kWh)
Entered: 10285 (kWh)
